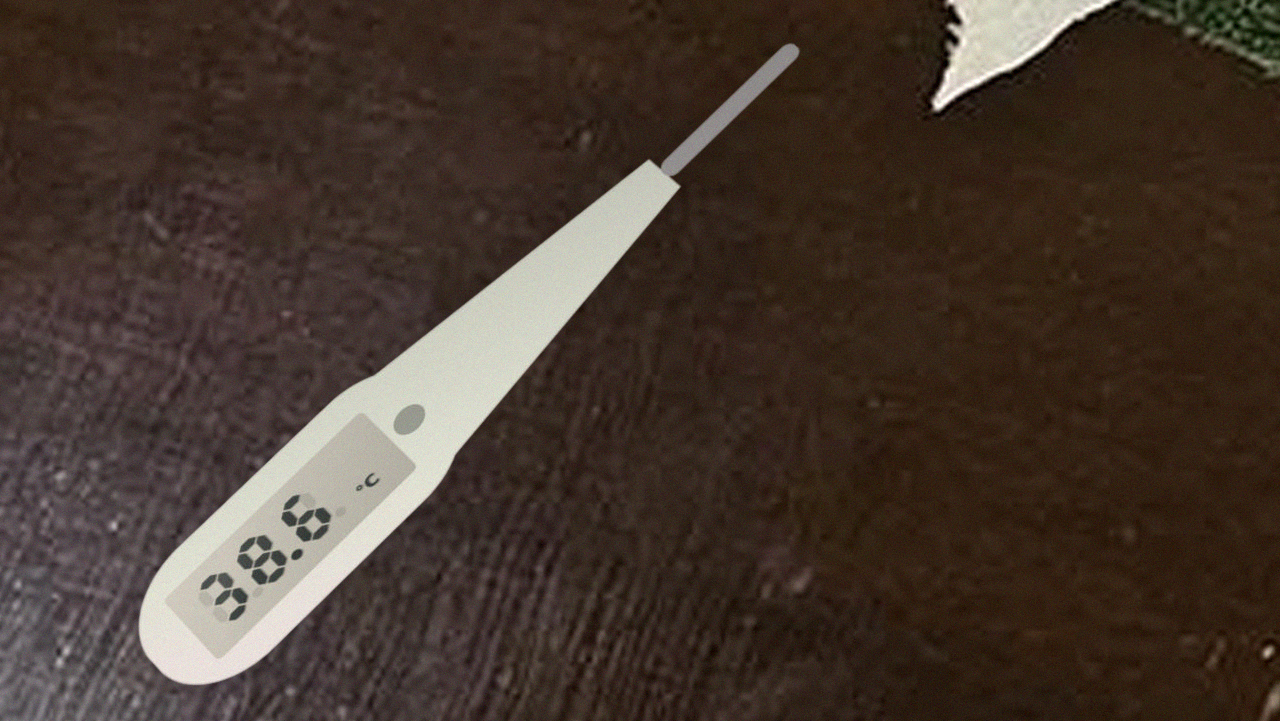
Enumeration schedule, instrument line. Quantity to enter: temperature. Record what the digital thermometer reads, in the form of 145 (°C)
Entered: 38.6 (°C)
